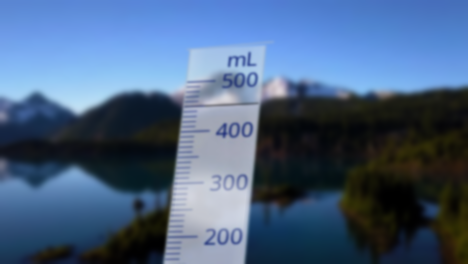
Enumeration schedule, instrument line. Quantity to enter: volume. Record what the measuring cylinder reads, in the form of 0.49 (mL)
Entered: 450 (mL)
